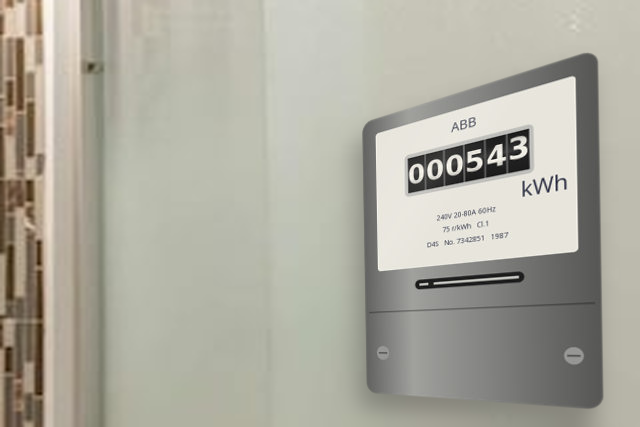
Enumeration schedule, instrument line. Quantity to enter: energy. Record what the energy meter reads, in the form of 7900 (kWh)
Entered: 543 (kWh)
